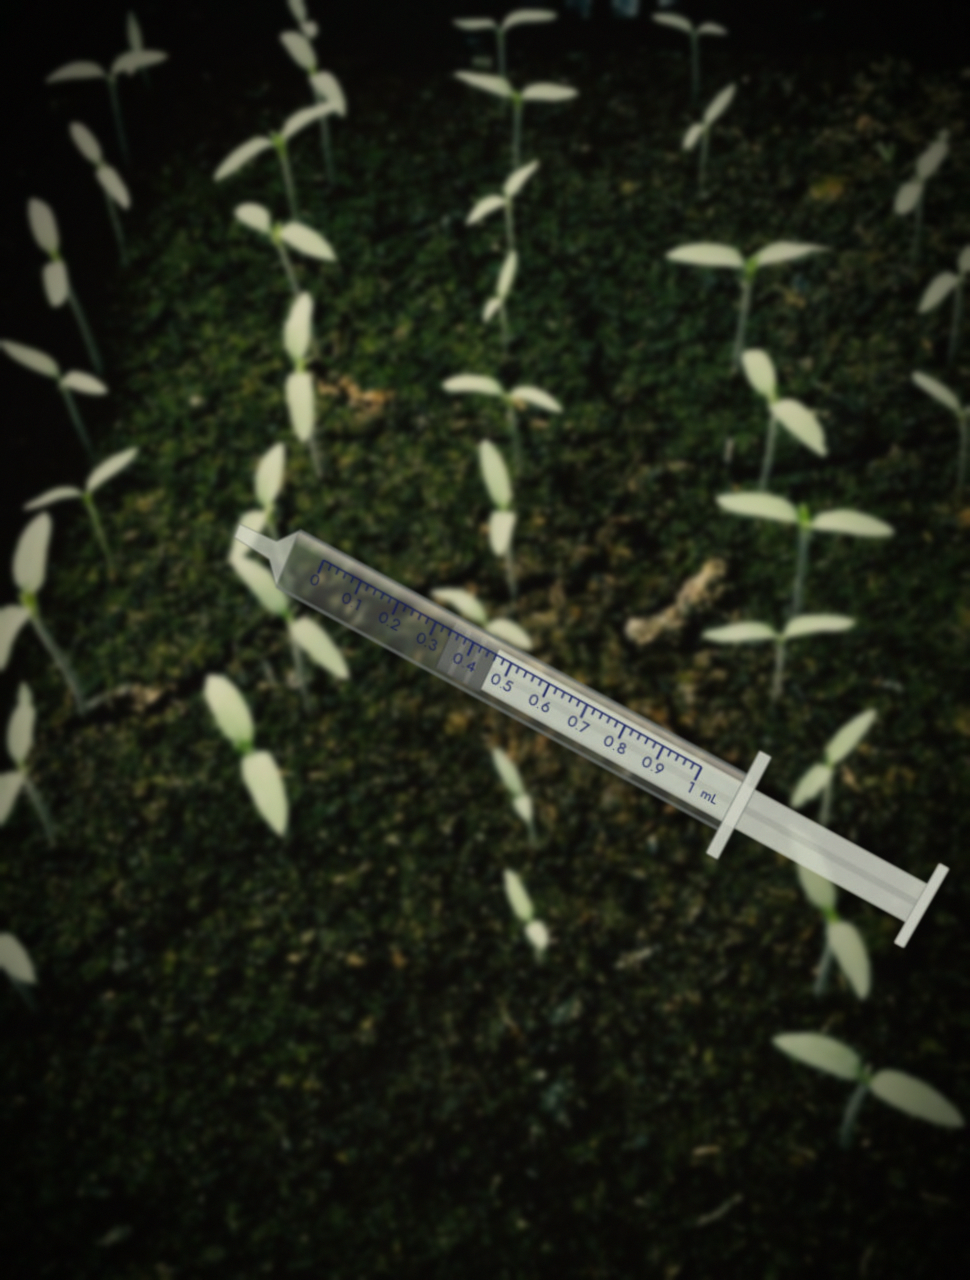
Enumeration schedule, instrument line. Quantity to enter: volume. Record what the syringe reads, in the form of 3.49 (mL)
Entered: 0.34 (mL)
